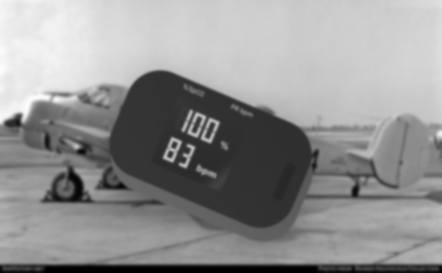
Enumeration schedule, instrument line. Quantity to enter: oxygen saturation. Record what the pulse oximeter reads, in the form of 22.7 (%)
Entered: 100 (%)
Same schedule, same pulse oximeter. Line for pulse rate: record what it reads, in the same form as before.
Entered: 83 (bpm)
